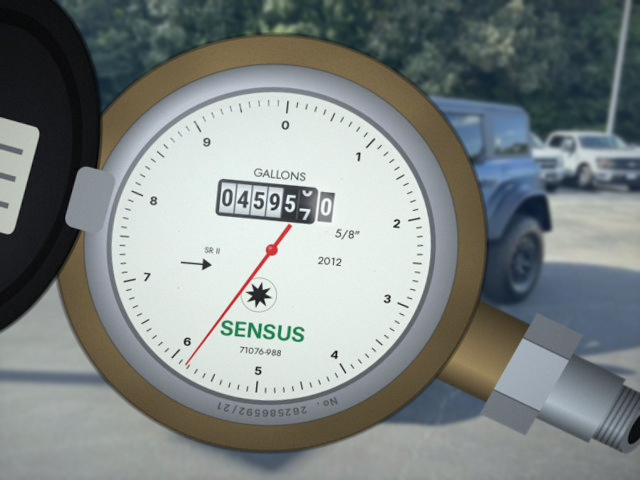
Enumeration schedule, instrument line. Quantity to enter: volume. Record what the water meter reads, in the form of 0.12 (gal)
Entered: 459565.8 (gal)
